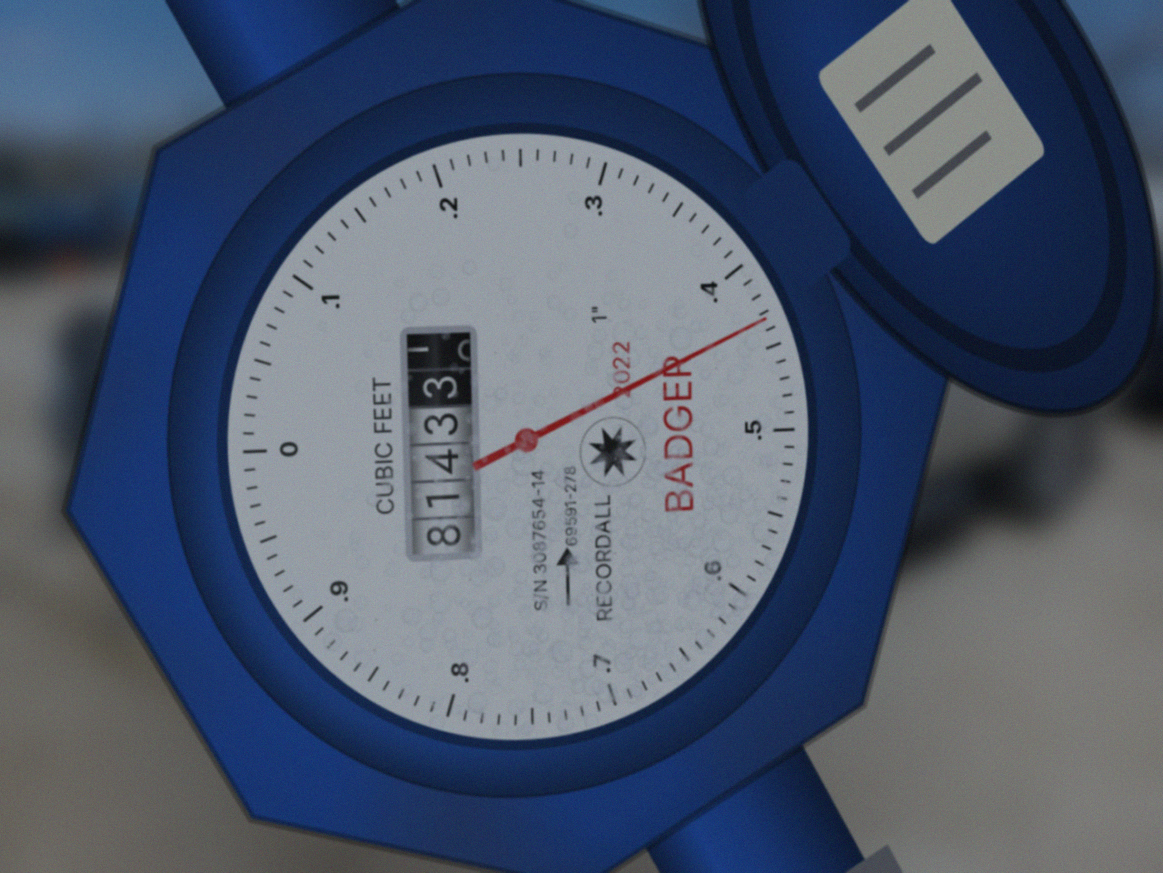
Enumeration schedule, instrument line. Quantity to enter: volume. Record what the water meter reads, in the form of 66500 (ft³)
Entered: 814331.43 (ft³)
